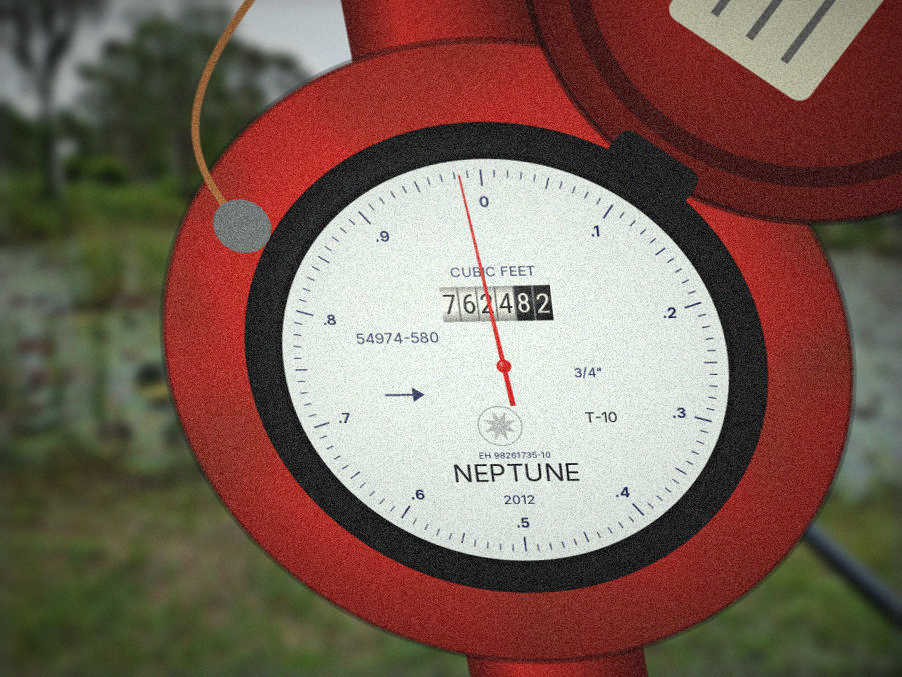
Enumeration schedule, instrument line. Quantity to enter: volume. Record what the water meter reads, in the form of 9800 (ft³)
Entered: 762481.98 (ft³)
